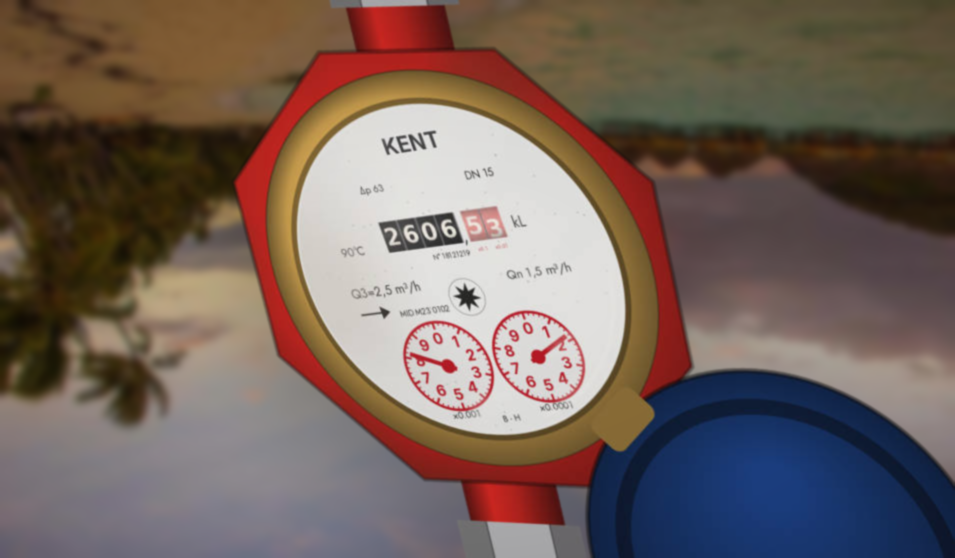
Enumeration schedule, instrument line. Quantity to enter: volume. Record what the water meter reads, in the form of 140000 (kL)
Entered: 2606.5281 (kL)
